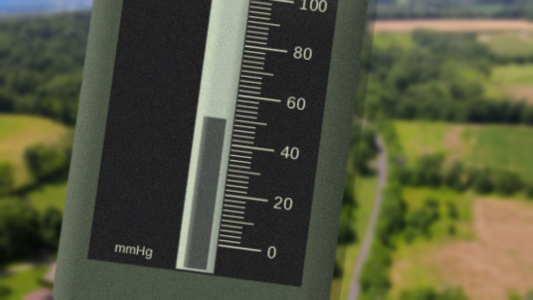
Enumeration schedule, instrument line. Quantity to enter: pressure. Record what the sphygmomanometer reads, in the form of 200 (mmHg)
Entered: 50 (mmHg)
